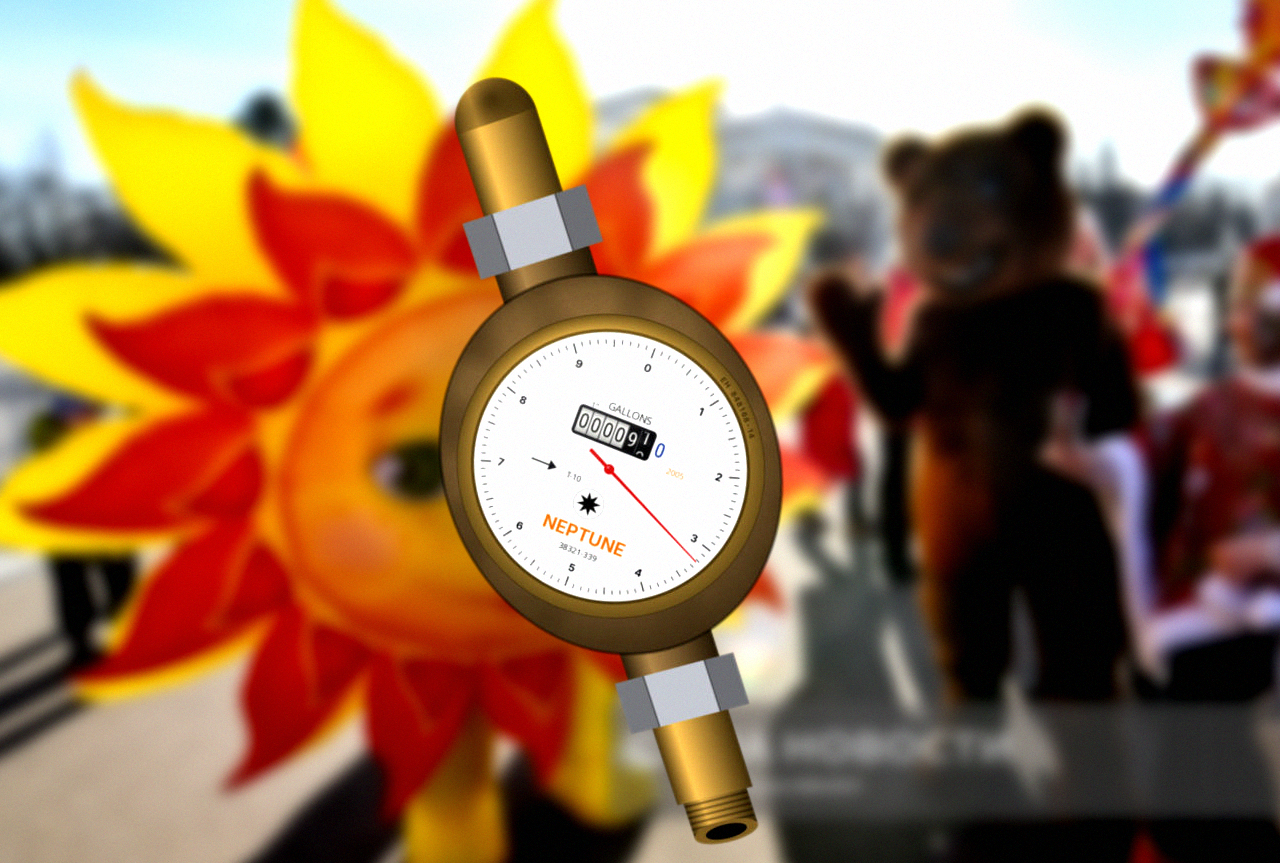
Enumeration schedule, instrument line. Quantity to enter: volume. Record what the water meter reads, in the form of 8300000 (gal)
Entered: 913.2 (gal)
